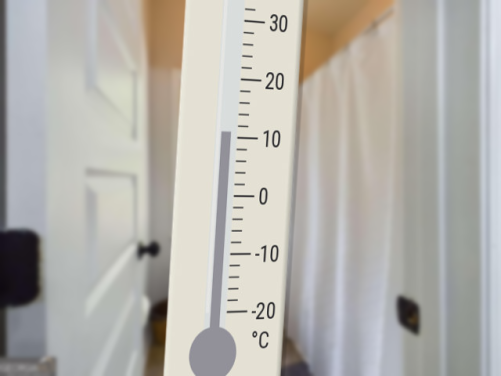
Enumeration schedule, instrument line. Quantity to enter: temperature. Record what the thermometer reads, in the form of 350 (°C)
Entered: 11 (°C)
